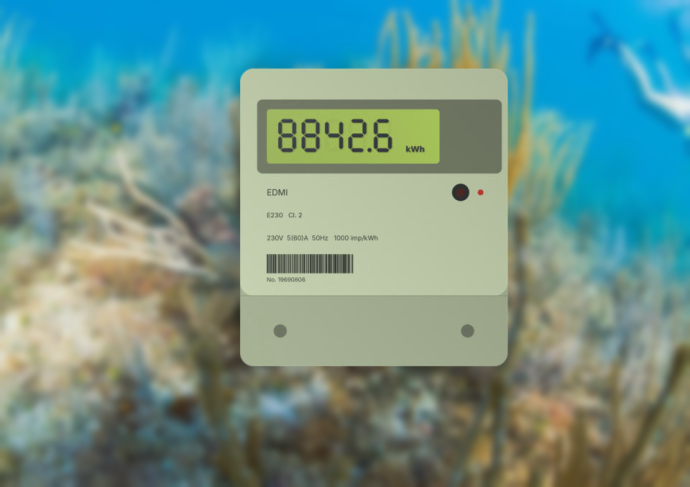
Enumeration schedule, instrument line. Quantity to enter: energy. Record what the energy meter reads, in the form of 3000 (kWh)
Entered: 8842.6 (kWh)
